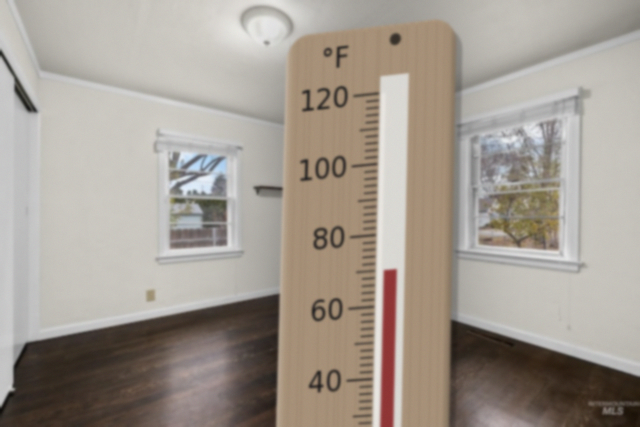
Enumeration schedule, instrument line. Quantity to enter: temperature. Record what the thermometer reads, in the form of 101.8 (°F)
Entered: 70 (°F)
